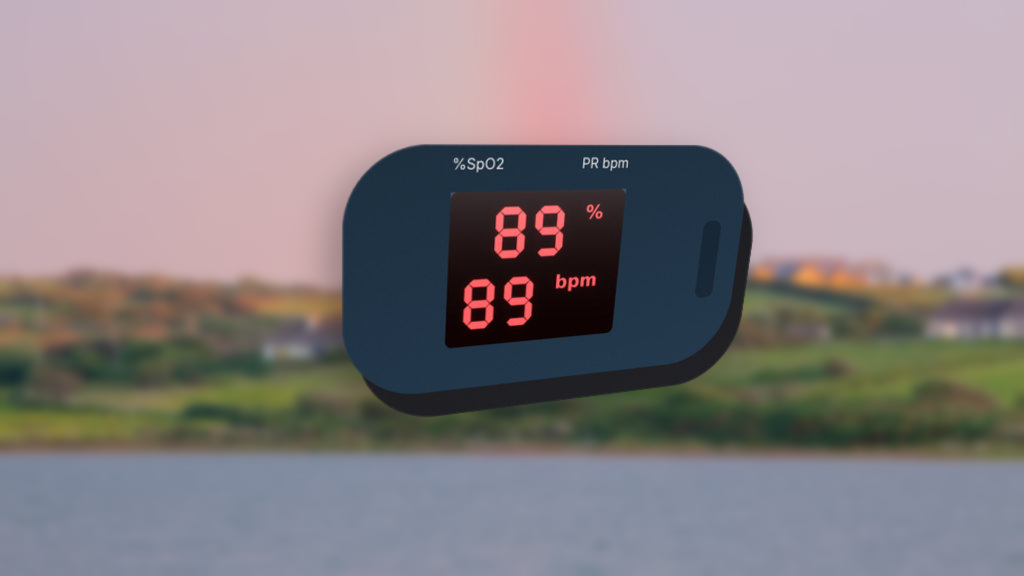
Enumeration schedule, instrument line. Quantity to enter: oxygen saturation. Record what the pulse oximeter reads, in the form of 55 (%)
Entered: 89 (%)
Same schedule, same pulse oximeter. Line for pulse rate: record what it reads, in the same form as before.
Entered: 89 (bpm)
